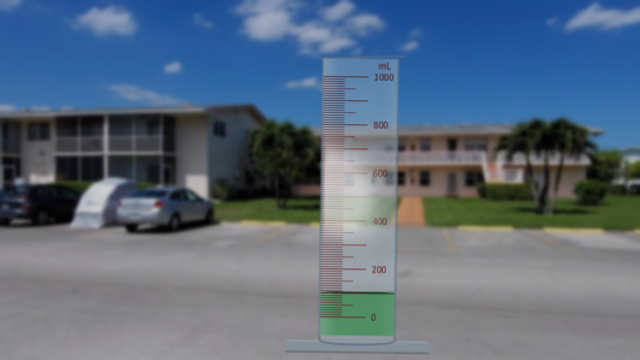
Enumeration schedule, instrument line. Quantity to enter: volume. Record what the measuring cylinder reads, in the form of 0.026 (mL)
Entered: 100 (mL)
